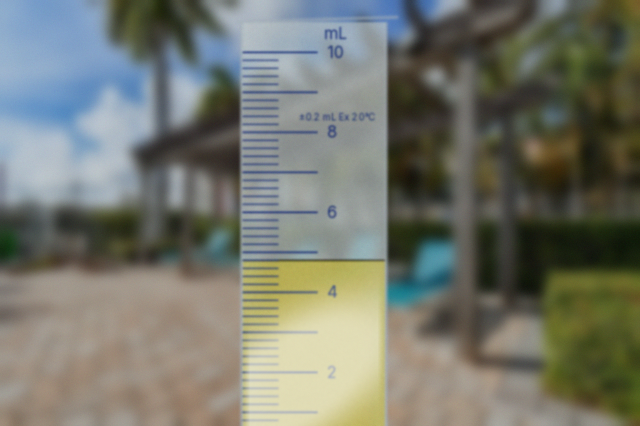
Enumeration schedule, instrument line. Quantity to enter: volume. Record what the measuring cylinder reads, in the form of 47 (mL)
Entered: 4.8 (mL)
